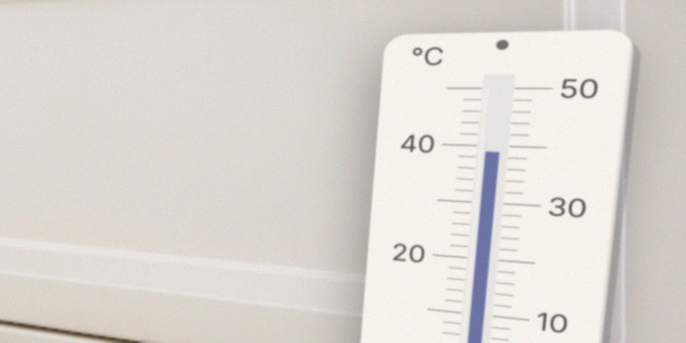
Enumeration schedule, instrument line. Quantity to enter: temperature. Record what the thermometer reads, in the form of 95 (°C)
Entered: 39 (°C)
